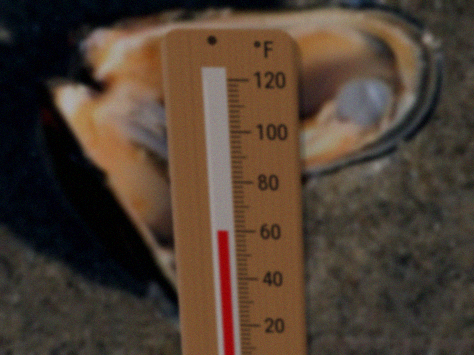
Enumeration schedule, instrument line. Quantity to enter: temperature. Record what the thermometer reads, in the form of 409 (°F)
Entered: 60 (°F)
